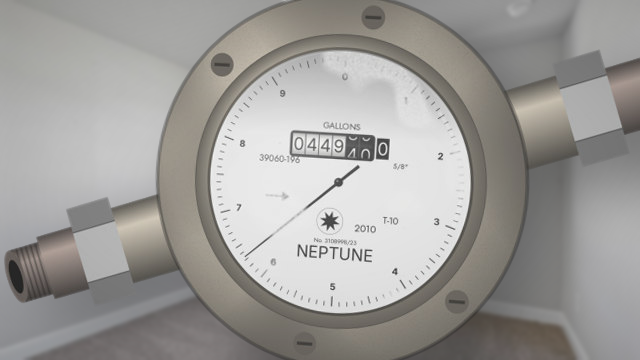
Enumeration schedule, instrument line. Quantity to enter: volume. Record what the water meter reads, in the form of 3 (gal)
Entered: 449396.3 (gal)
